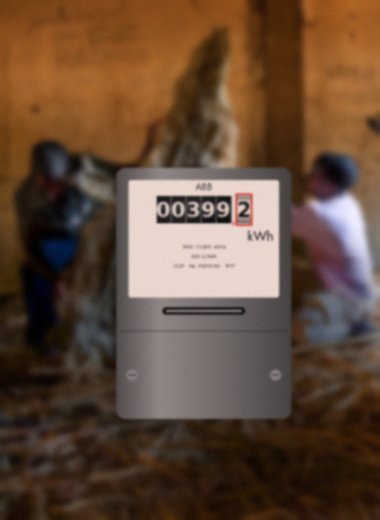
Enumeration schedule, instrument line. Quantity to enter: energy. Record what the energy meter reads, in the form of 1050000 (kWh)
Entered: 399.2 (kWh)
